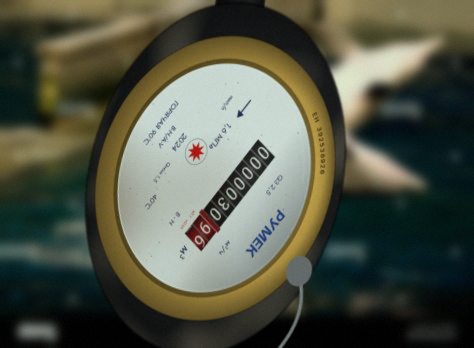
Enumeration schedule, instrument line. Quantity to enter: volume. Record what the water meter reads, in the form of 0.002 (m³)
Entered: 30.96 (m³)
